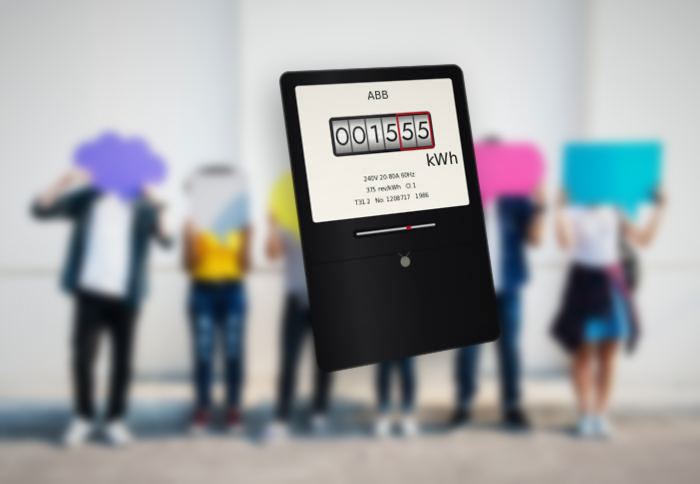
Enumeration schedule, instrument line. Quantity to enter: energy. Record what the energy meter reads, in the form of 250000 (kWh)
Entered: 15.55 (kWh)
